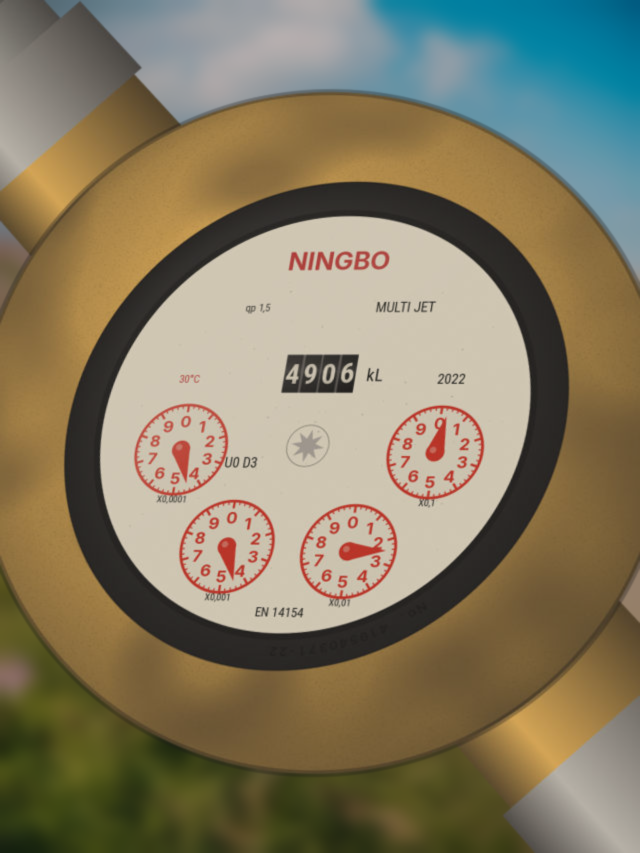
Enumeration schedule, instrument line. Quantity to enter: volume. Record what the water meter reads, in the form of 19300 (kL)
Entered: 4906.0244 (kL)
